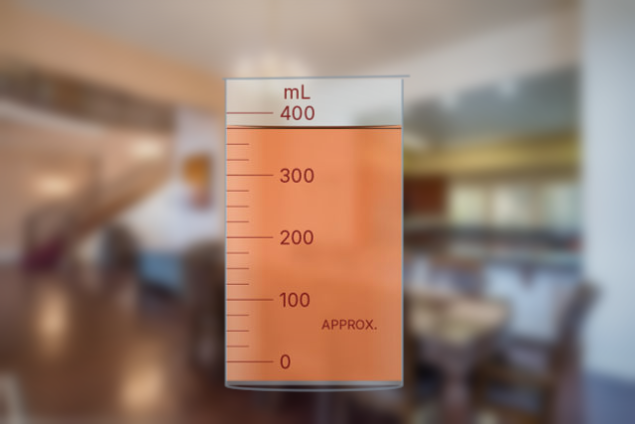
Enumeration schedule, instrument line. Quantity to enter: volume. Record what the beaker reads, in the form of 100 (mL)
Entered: 375 (mL)
